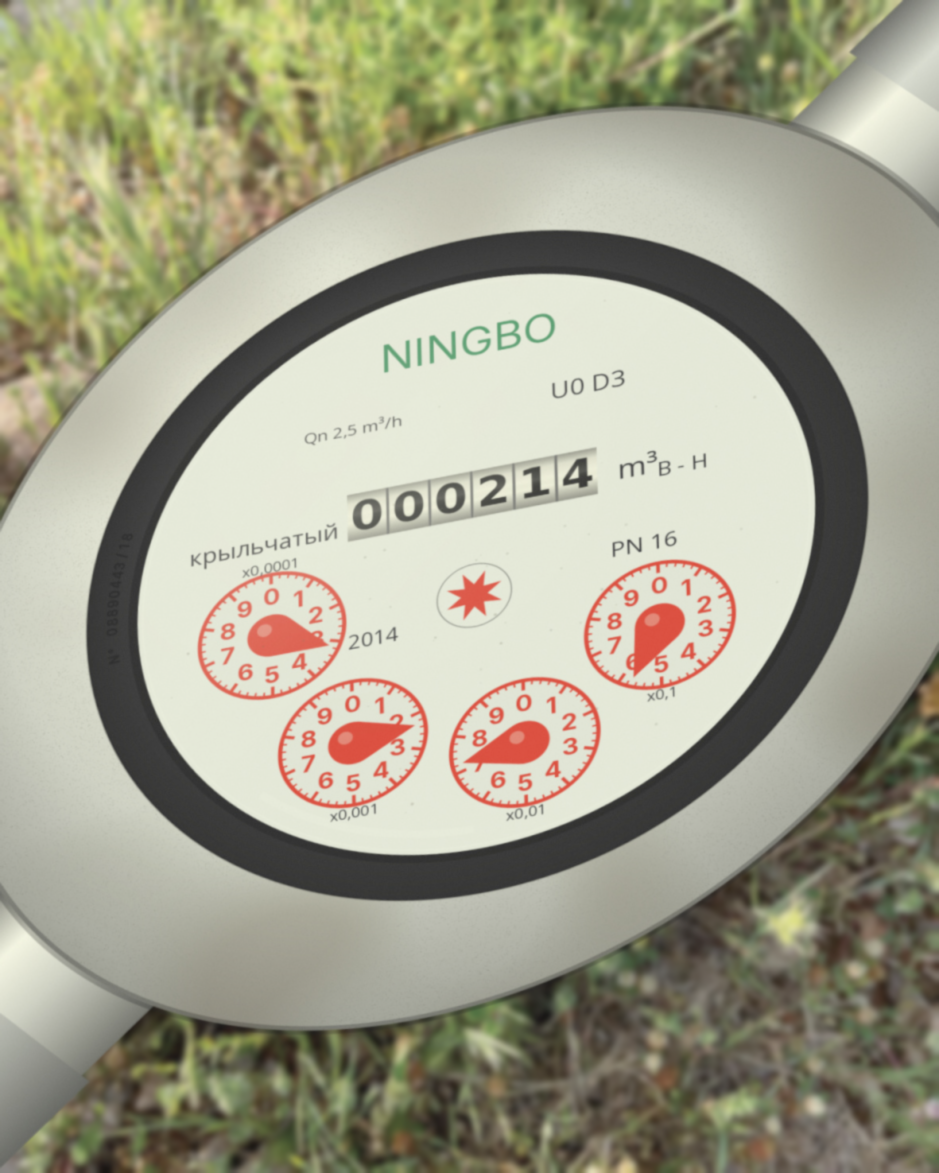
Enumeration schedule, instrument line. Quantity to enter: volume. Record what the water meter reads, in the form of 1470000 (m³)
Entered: 214.5723 (m³)
